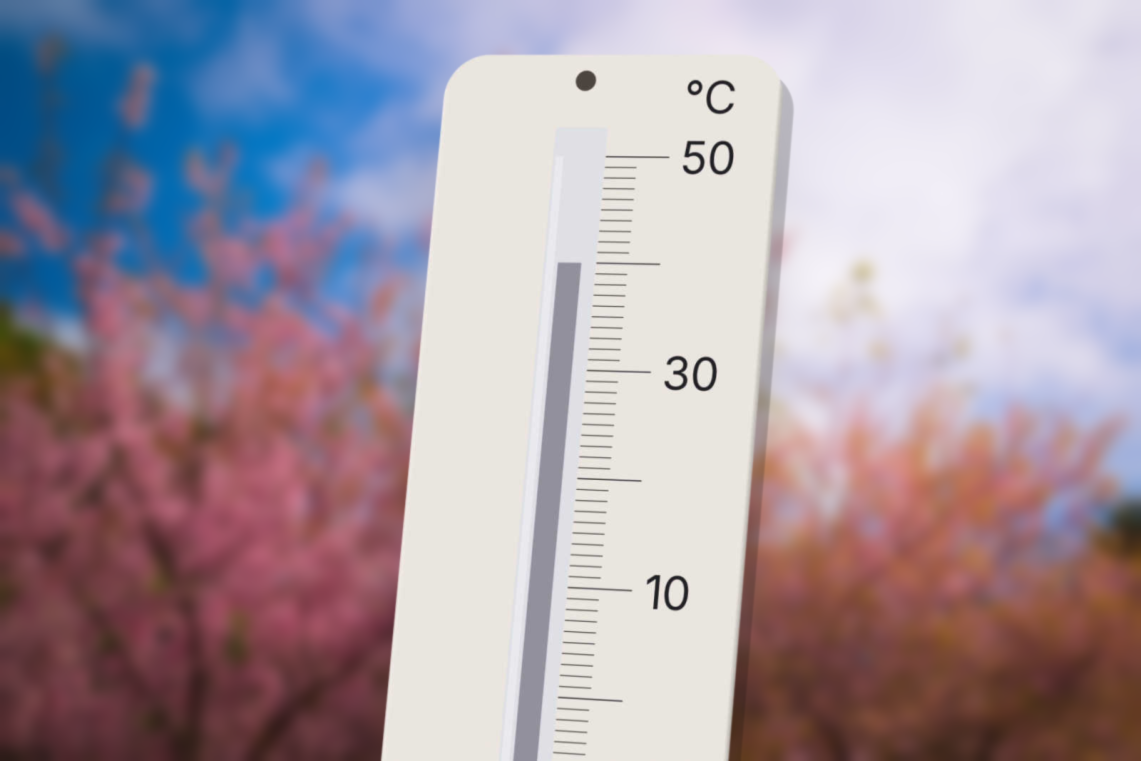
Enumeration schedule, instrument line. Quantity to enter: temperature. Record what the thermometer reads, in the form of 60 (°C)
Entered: 40 (°C)
